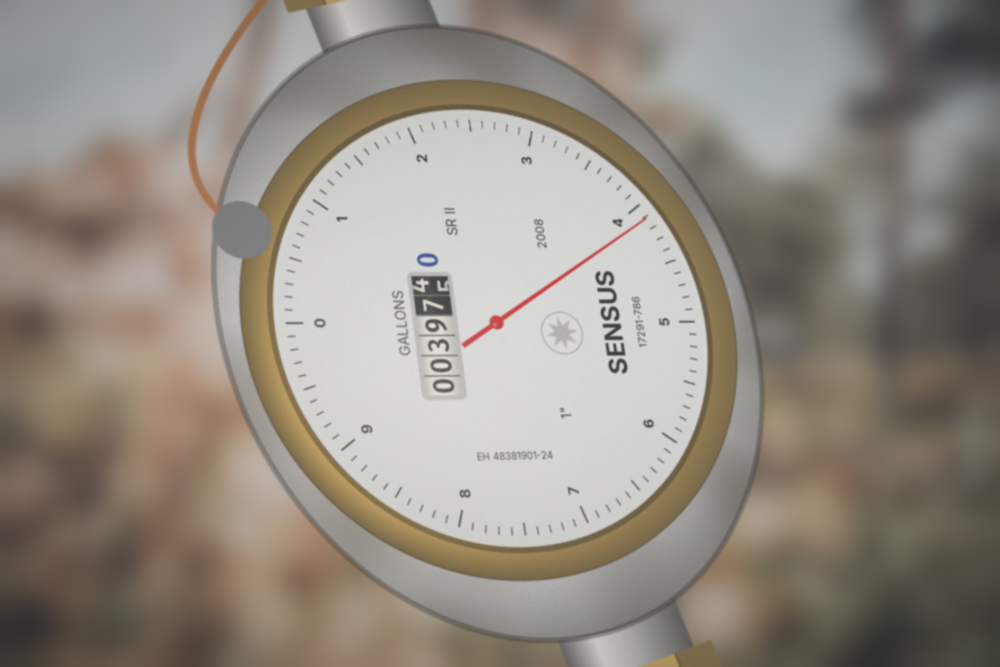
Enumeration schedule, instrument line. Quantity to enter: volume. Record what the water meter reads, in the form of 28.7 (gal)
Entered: 39744.1 (gal)
